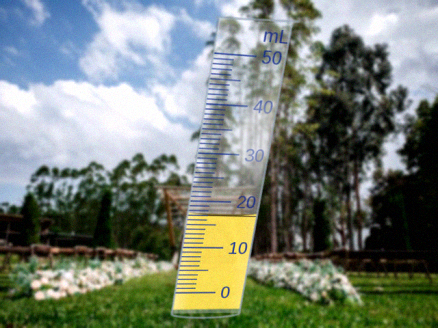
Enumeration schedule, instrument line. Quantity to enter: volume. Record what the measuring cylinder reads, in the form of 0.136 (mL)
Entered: 17 (mL)
